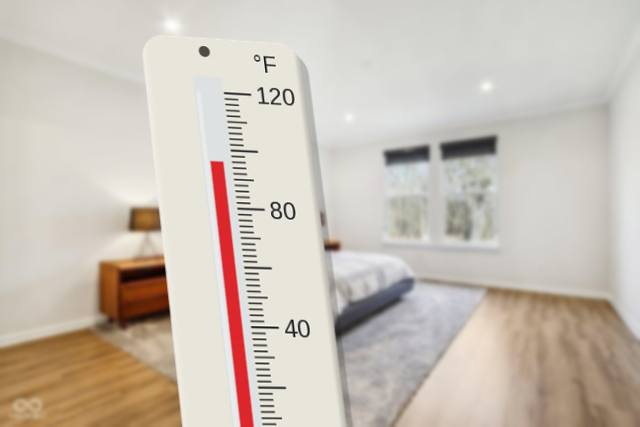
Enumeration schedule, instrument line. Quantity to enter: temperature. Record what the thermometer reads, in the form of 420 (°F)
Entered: 96 (°F)
